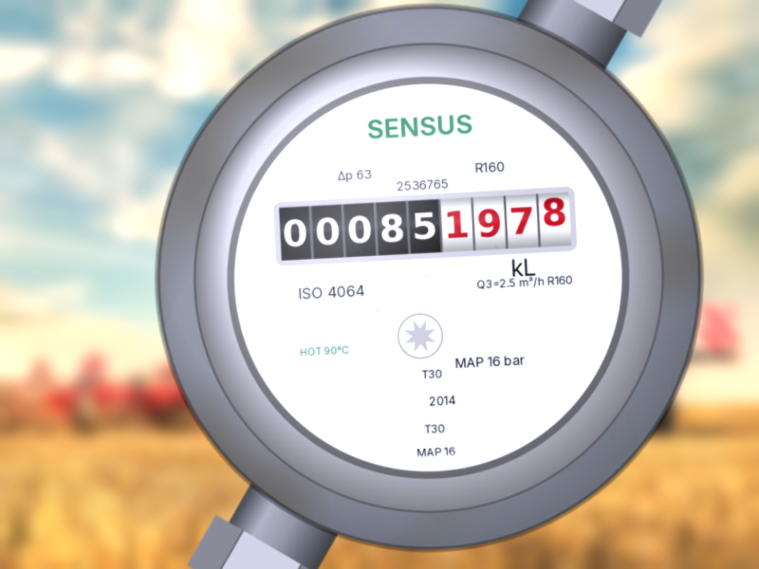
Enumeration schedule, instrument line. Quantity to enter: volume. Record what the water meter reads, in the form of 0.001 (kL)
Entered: 85.1978 (kL)
